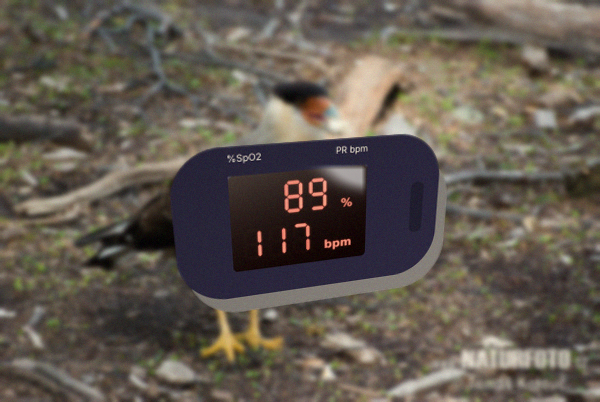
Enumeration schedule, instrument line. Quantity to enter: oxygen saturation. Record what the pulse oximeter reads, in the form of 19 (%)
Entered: 89 (%)
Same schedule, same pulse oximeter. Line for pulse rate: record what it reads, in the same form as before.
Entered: 117 (bpm)
